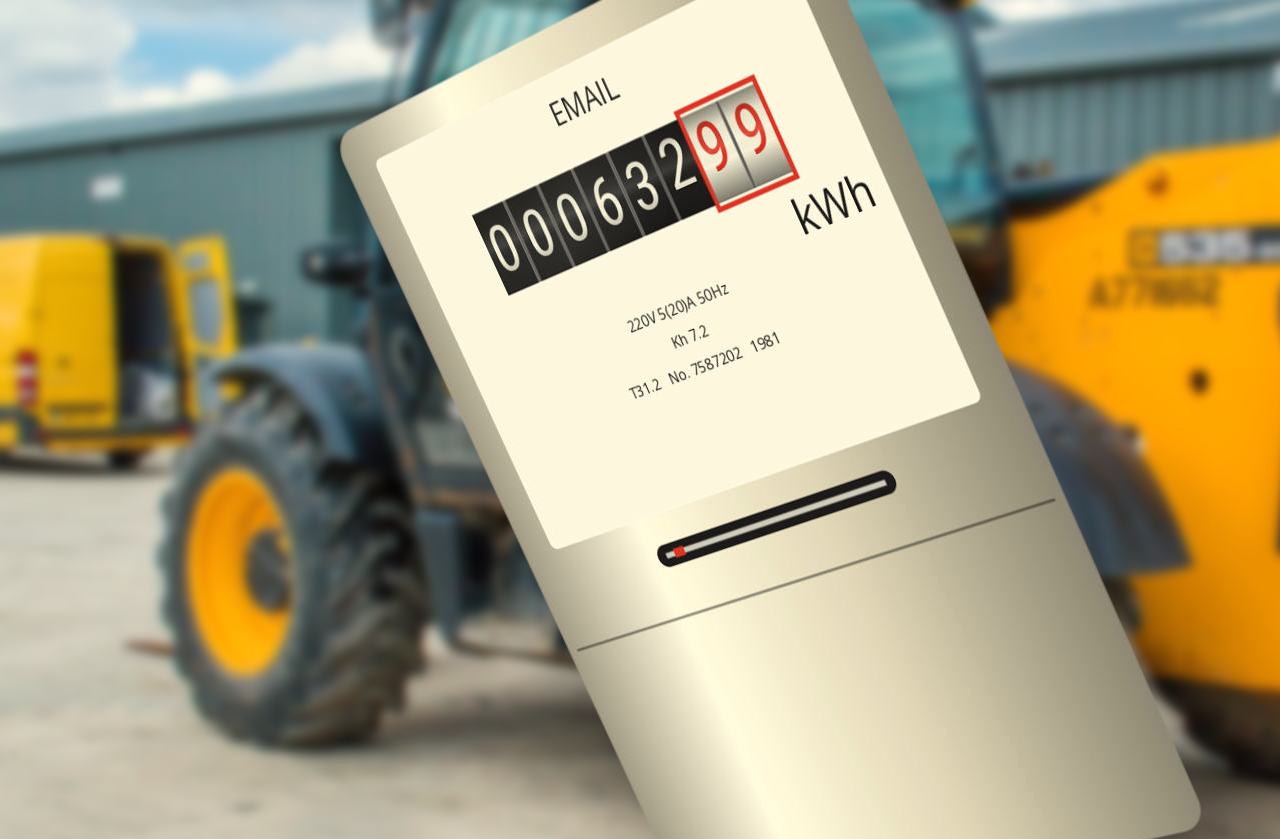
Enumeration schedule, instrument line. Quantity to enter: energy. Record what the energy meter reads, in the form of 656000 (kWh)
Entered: 632.99 (kWh)
